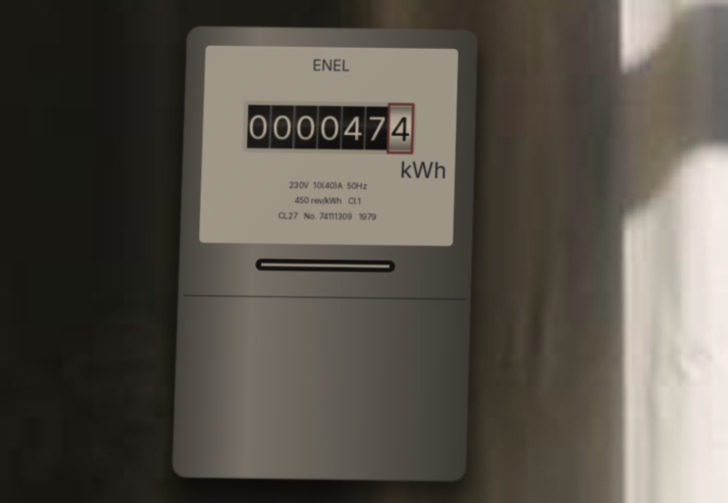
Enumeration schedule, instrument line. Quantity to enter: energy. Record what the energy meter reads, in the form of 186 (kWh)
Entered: 47.4 (kWh)
